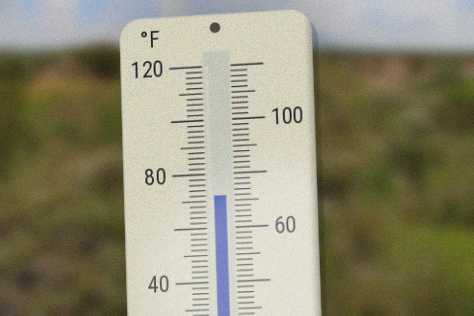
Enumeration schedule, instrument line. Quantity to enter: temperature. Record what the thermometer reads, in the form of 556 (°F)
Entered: 72 (°F)
